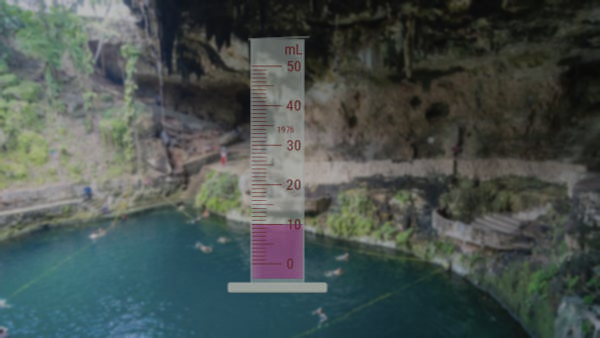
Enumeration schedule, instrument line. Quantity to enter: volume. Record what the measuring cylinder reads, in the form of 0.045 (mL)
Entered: 10 (mL)
